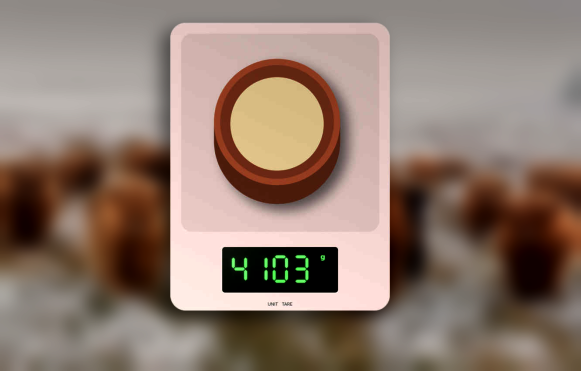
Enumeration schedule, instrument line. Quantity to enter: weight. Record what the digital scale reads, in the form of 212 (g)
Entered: 4103 (g)
